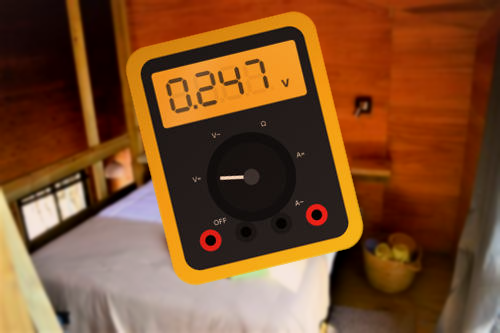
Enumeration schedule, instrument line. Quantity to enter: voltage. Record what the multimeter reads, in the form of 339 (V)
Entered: 0.247 (V)
